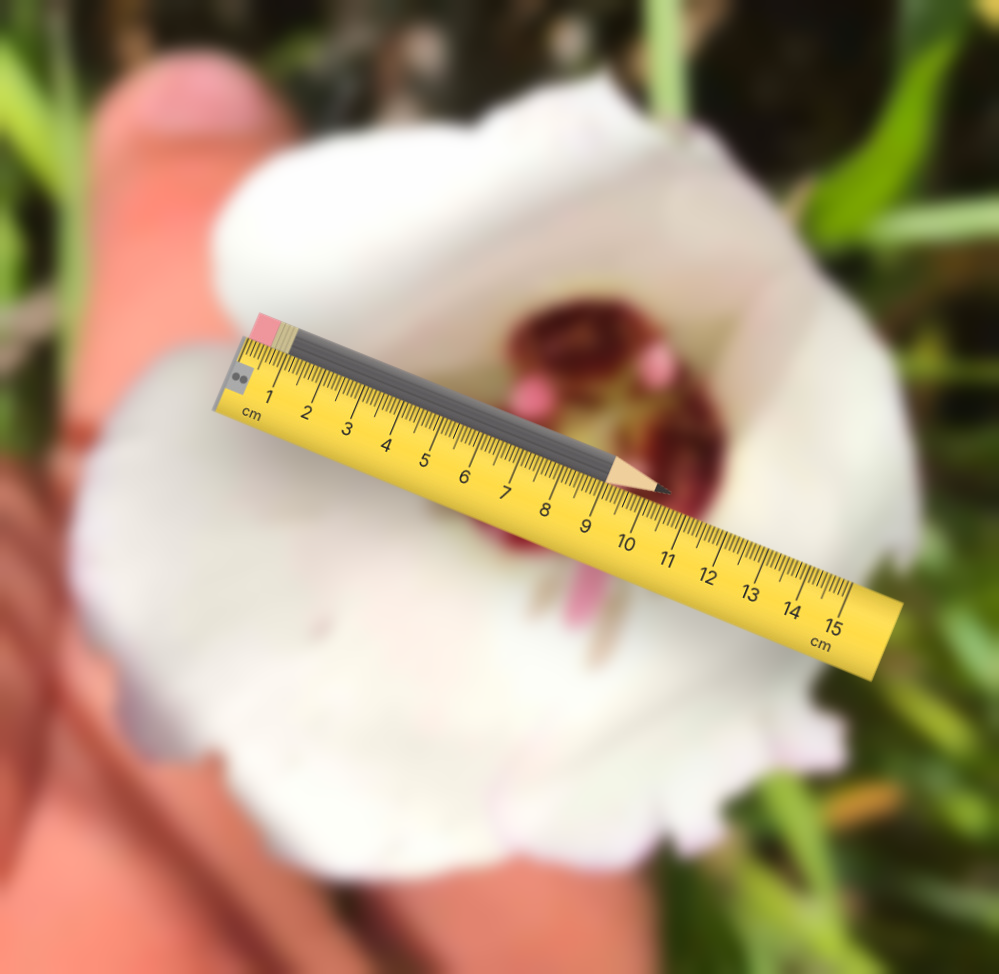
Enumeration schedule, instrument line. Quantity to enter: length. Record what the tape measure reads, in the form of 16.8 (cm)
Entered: 10.5 (cm)
